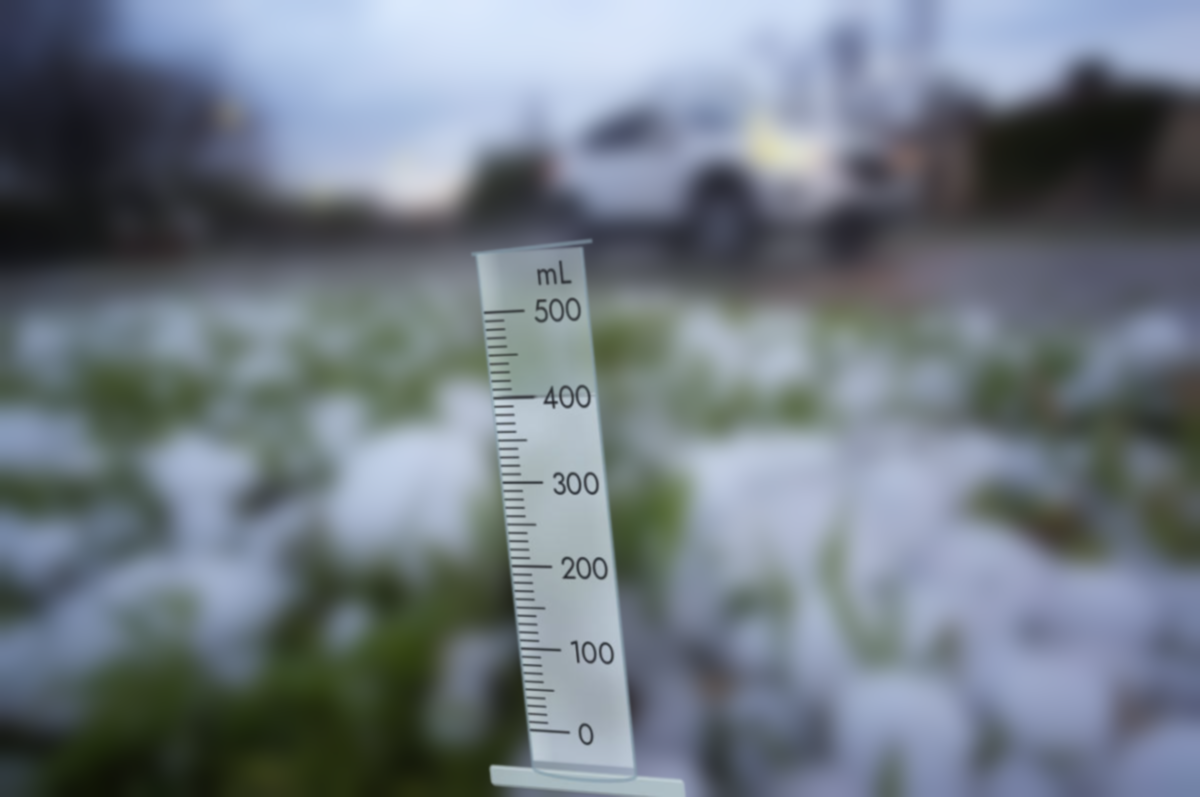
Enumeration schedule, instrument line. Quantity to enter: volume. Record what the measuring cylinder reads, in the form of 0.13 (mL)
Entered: 400 (mL)
